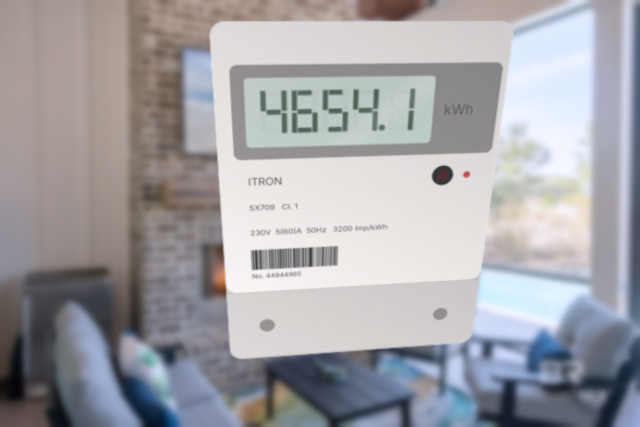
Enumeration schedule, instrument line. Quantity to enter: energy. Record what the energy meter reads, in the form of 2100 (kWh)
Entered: 4654.1 (kWh)
